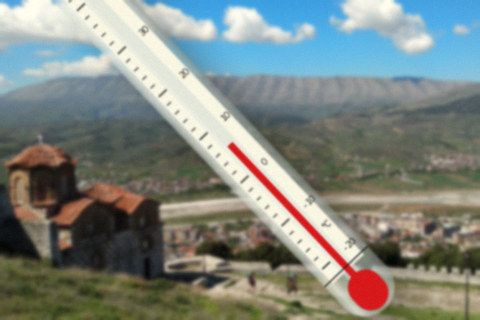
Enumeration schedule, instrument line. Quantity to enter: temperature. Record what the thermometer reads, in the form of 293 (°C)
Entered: 6 (°C)
